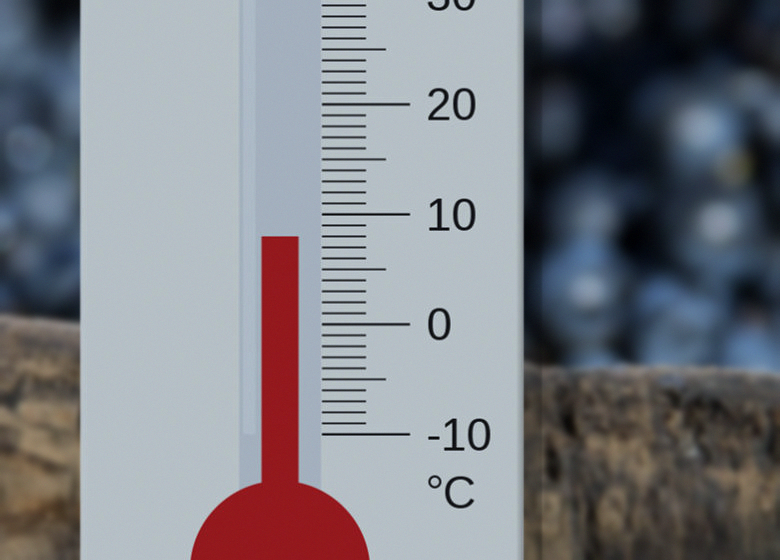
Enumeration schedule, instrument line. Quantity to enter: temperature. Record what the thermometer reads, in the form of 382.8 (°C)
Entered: 8 (°C)
